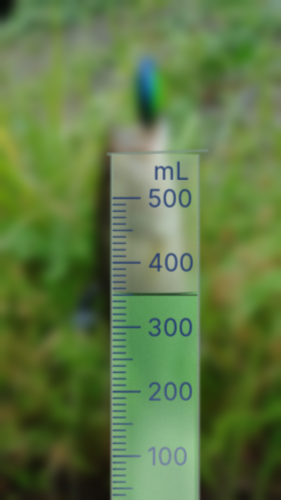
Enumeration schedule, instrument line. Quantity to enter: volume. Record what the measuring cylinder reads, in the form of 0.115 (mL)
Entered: 350 (mL)
